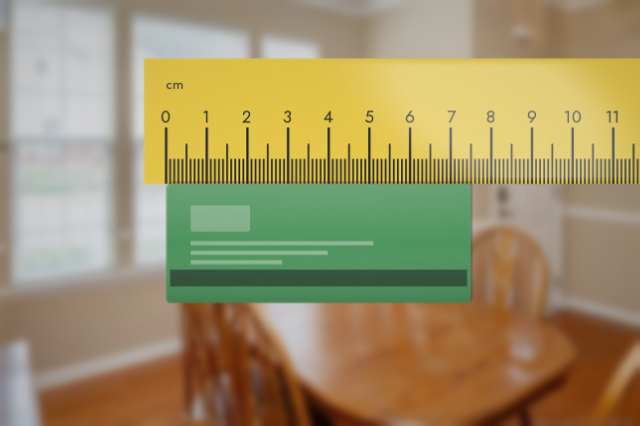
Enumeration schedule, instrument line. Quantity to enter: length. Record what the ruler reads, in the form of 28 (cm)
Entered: 7.5 (cm)
